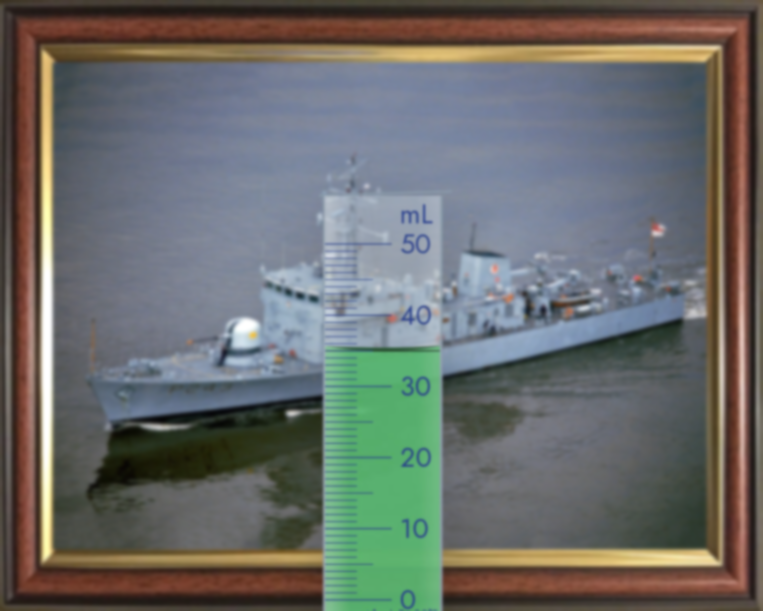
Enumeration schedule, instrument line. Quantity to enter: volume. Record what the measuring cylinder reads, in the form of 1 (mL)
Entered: 35 (mL)
